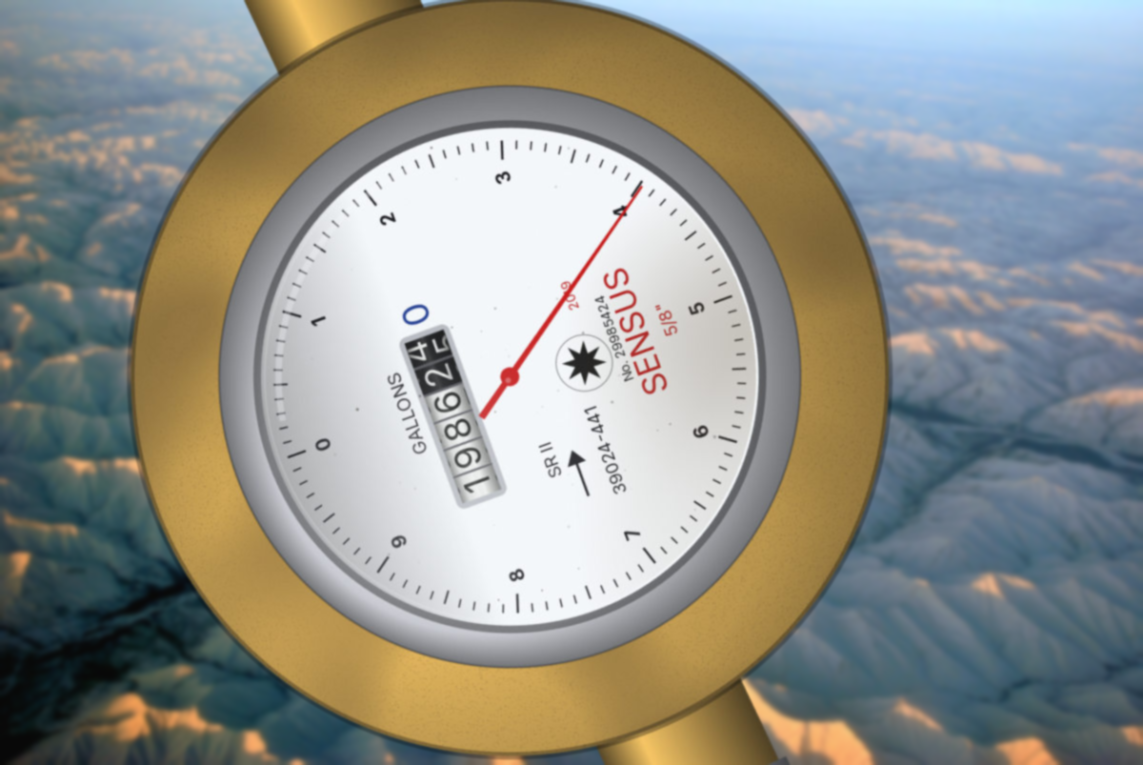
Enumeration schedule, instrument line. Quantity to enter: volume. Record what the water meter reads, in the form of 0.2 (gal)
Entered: 1986244.0 (gal)
